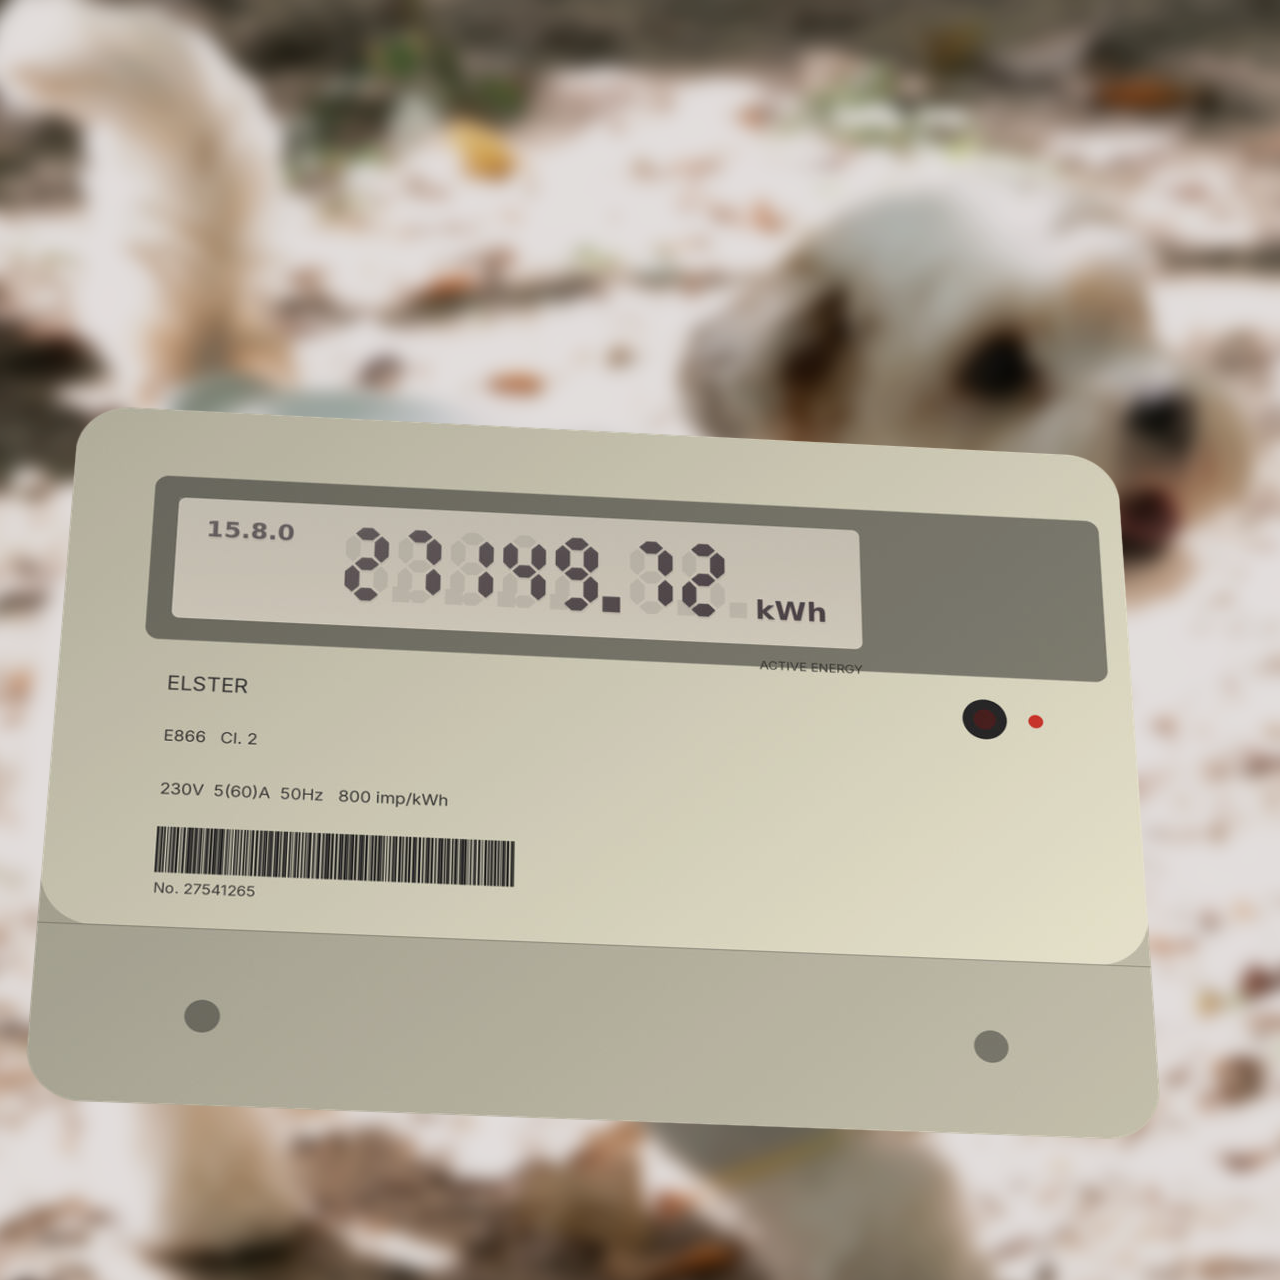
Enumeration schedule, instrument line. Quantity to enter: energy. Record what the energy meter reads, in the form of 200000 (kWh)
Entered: 27149.72 (kWh)
